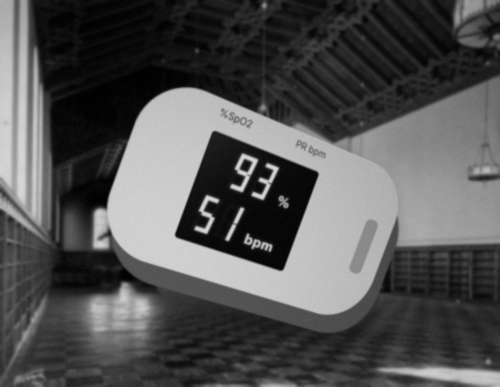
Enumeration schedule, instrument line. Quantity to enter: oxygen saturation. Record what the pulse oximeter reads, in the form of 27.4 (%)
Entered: 93 (%)
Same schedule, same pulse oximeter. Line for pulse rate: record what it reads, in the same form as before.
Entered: 51 (bpm)
